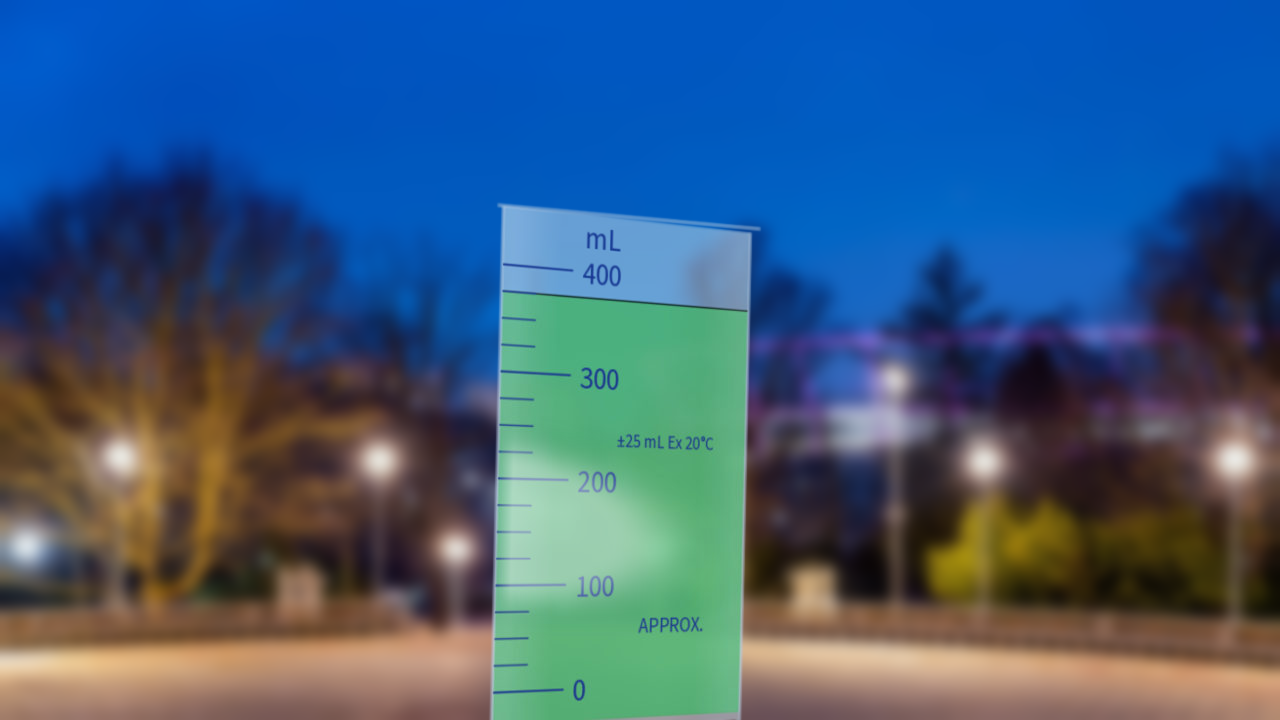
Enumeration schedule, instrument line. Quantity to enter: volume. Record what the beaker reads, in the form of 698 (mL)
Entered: 375 (mL)
